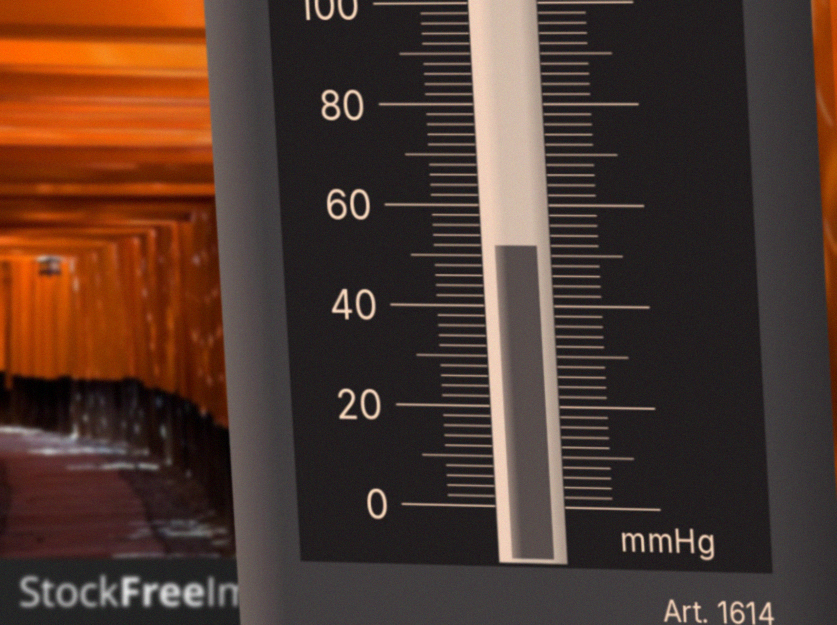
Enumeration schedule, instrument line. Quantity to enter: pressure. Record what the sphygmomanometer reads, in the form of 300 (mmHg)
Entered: 52 (mmHg)
